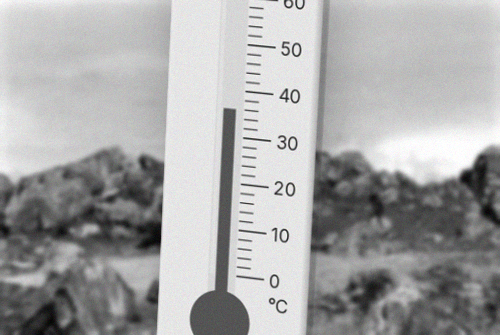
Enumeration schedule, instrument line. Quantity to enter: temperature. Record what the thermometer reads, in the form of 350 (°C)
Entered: 36 (°C)
